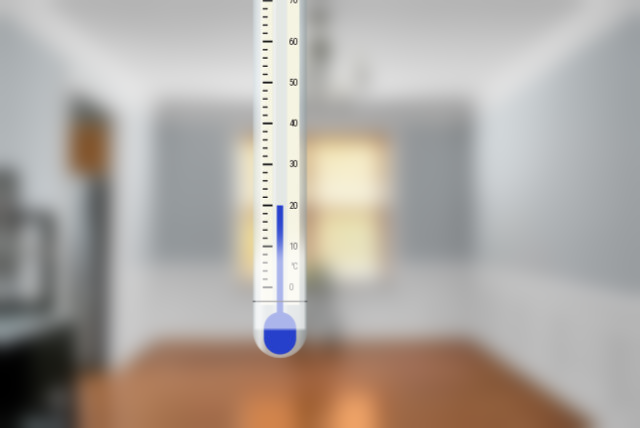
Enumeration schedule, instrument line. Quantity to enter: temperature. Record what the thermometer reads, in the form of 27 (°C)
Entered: 20 (°C)
